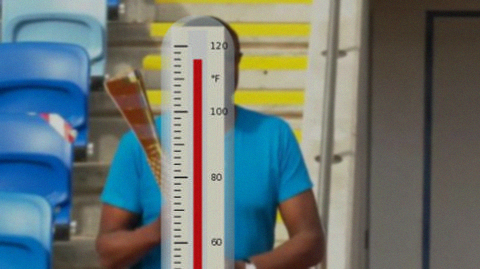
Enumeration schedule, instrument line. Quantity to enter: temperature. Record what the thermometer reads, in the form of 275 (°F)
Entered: 116 (°F)
